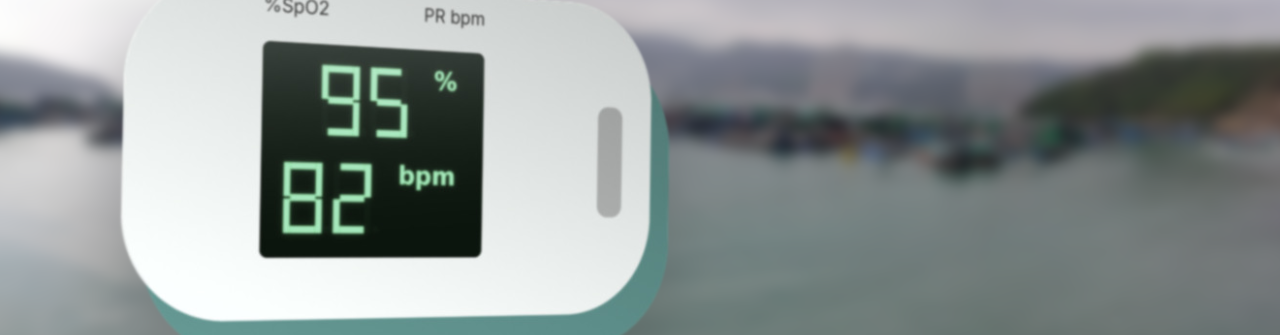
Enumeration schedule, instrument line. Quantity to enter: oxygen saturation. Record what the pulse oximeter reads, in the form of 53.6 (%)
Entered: 95 (%)
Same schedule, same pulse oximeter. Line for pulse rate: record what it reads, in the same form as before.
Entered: 82 (bpm)
